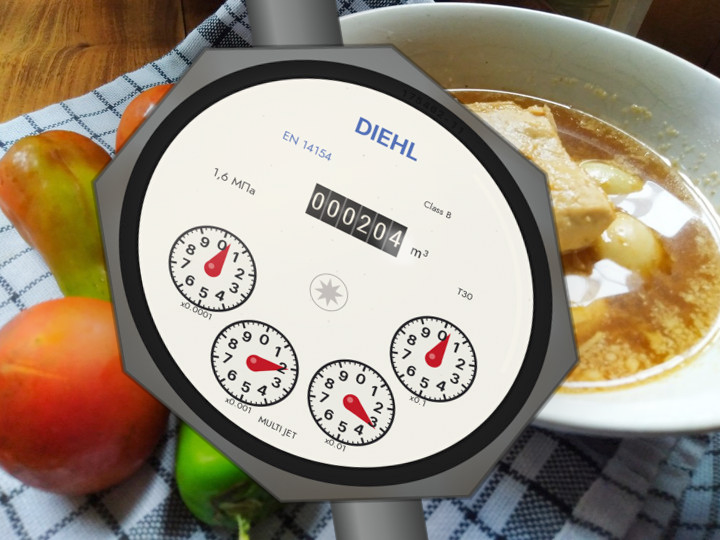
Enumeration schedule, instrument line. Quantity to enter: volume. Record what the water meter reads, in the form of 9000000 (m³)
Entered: 204.0320 (m³)
